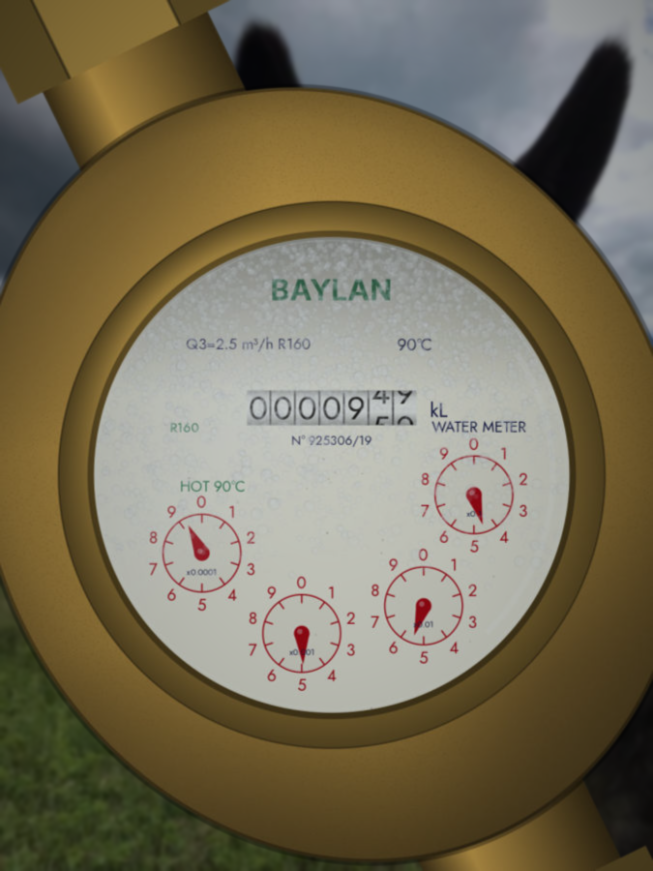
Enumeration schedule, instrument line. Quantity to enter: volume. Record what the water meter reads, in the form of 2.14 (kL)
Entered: 949.4549 (kL)
